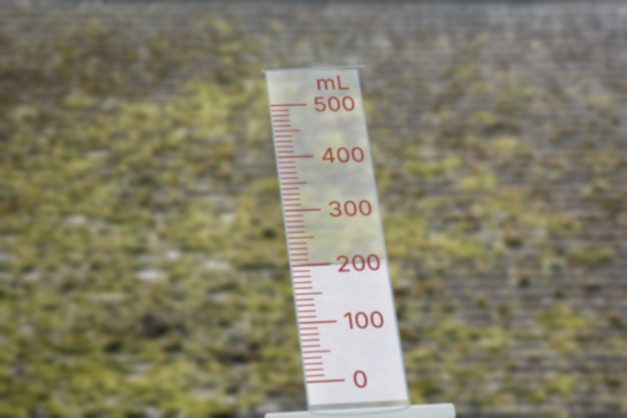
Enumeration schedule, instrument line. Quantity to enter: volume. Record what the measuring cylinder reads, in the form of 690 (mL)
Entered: 200 (mL)
